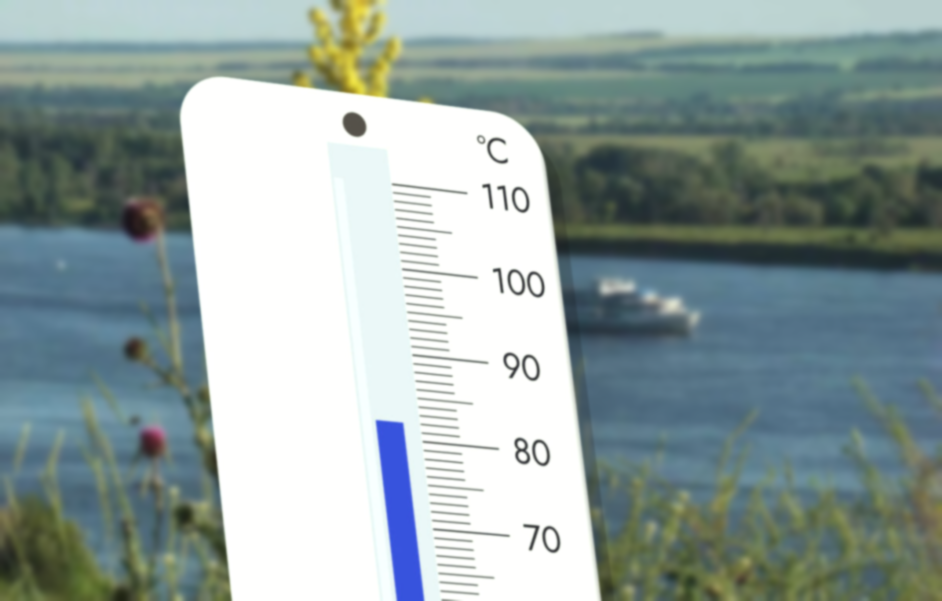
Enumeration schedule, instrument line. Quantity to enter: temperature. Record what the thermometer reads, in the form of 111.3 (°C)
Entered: 82 (°C)
